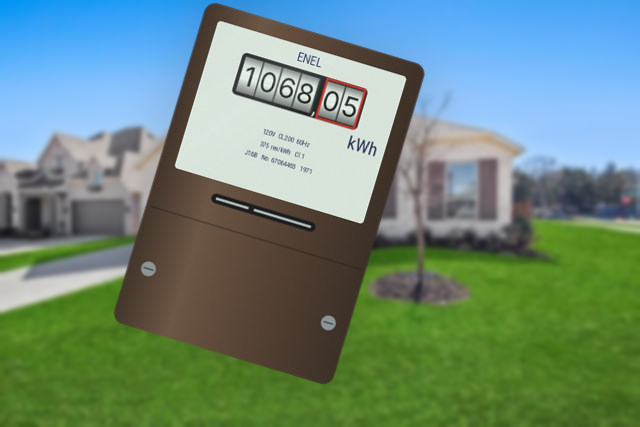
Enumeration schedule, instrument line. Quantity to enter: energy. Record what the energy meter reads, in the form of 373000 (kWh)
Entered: 1068.05 (kWh)
